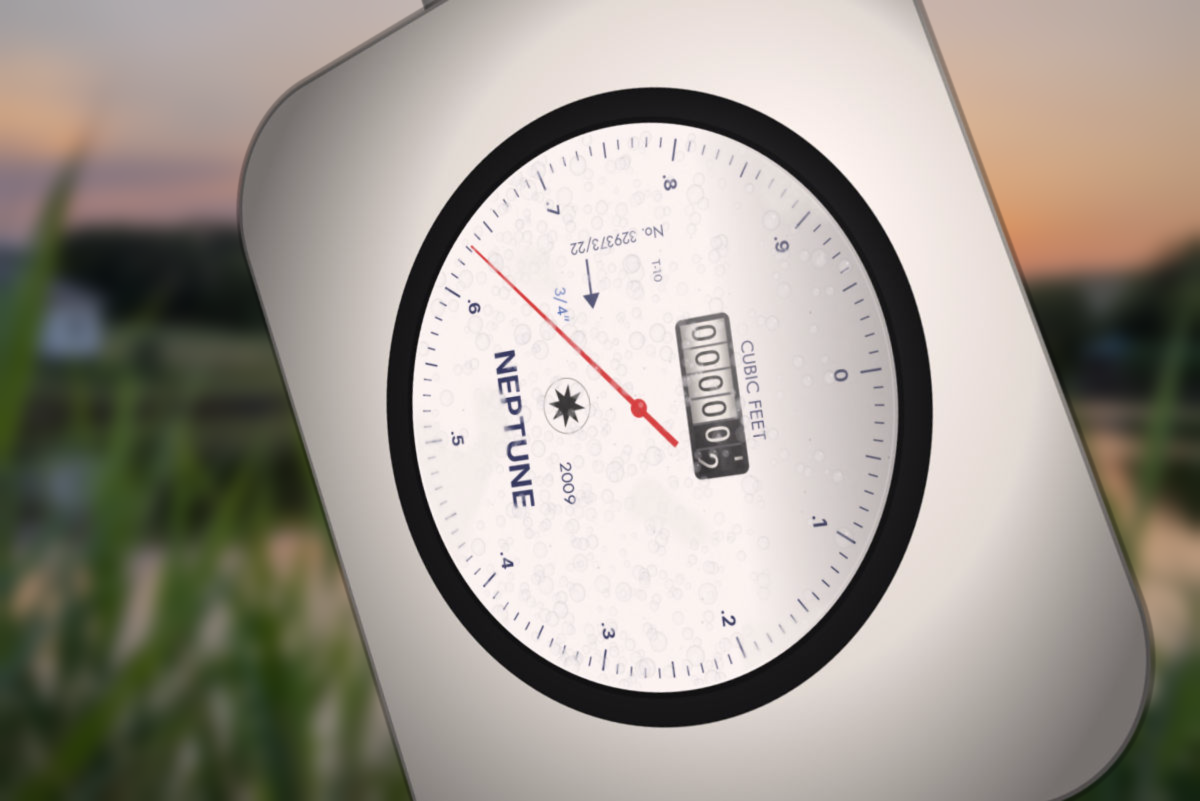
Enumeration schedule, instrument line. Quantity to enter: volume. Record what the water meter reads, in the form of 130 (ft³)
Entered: 1.63 (ft³)
